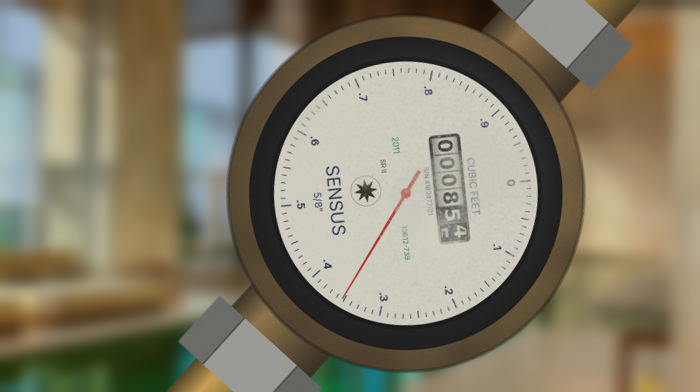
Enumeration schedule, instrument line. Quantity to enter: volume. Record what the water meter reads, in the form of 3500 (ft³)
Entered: 854.35 (ft³)
